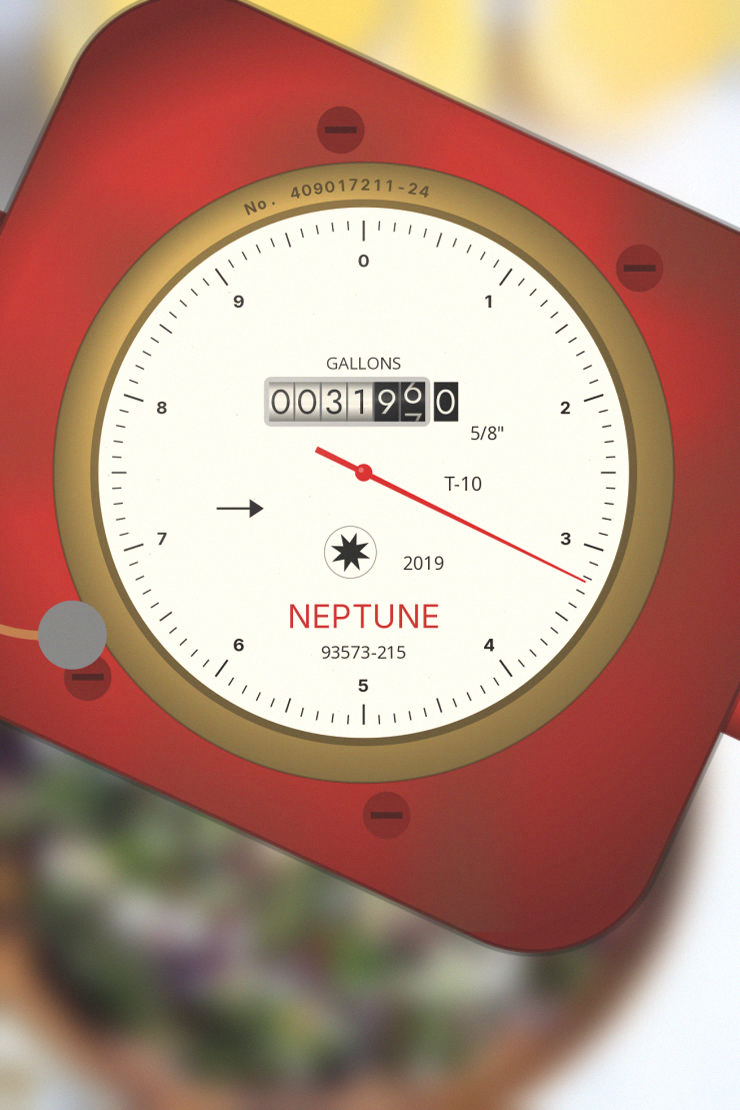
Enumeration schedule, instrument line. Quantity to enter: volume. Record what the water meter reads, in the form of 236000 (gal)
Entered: 31963.2 (gal)
